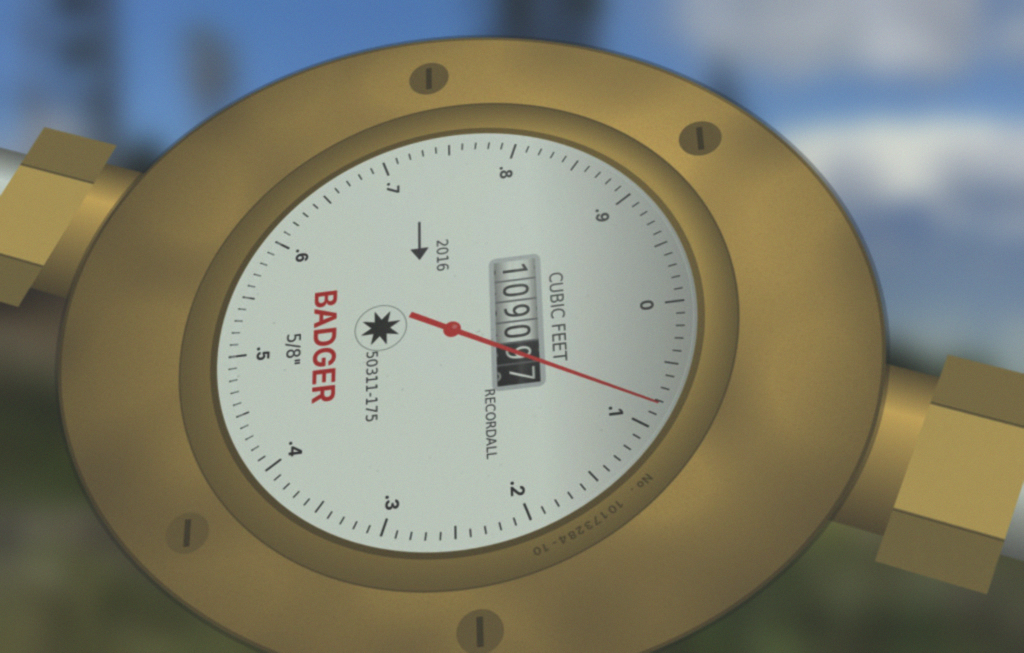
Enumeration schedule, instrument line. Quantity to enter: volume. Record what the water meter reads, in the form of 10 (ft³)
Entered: 109097.08 (ft³)
